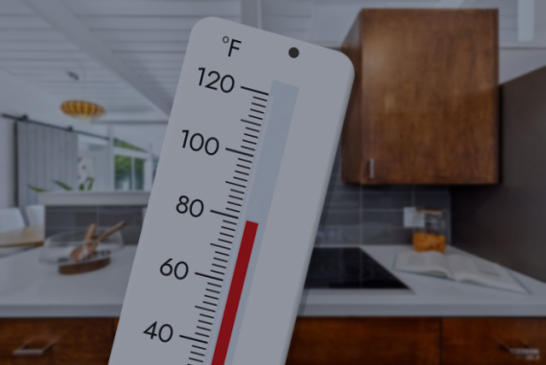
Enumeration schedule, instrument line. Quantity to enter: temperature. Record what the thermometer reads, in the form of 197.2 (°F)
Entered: 80 (°F)
